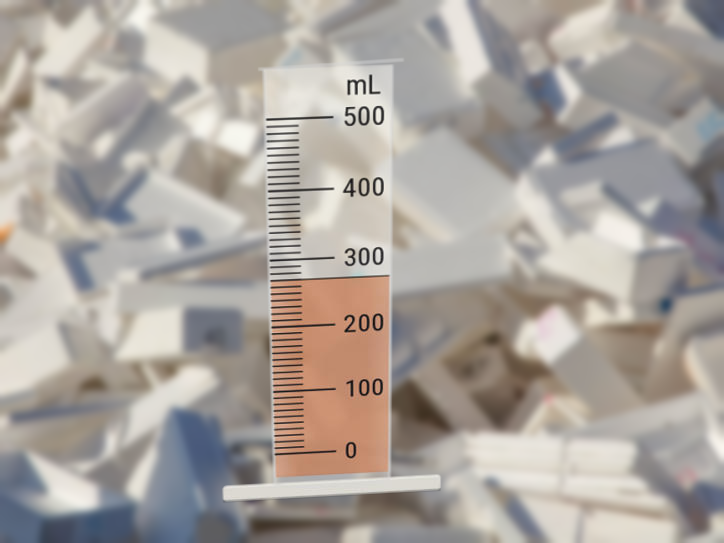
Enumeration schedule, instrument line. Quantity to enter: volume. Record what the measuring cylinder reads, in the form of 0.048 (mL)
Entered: 270 (mL)
